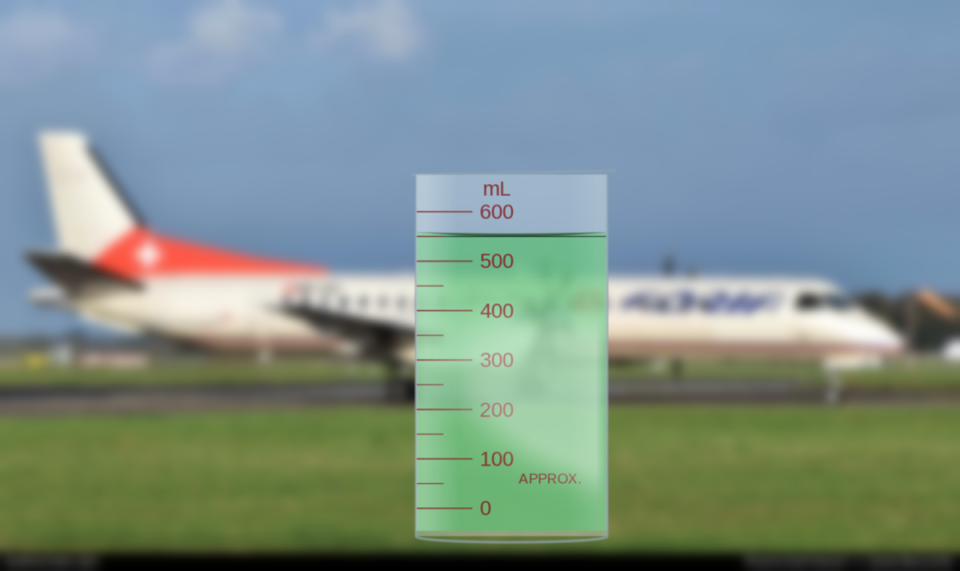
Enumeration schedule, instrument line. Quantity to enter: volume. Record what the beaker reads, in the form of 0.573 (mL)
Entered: 550 (mL)
